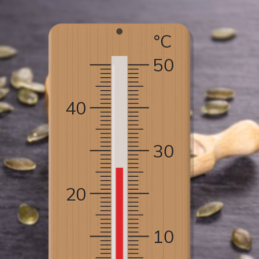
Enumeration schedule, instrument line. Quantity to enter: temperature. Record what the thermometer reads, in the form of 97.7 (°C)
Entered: 26 (°C)
